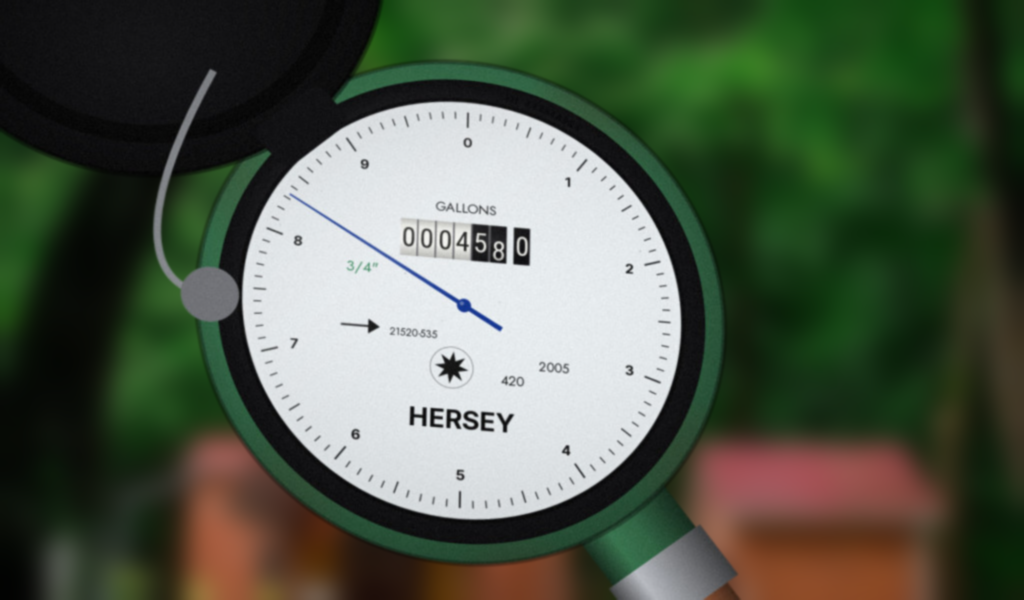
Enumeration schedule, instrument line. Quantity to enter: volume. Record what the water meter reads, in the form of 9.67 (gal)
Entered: 4578.3 (gal)
